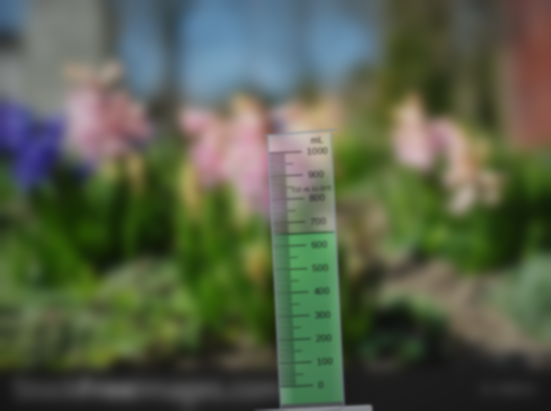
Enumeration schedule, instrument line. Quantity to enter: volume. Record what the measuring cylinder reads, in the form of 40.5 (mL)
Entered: 650 (mL)
